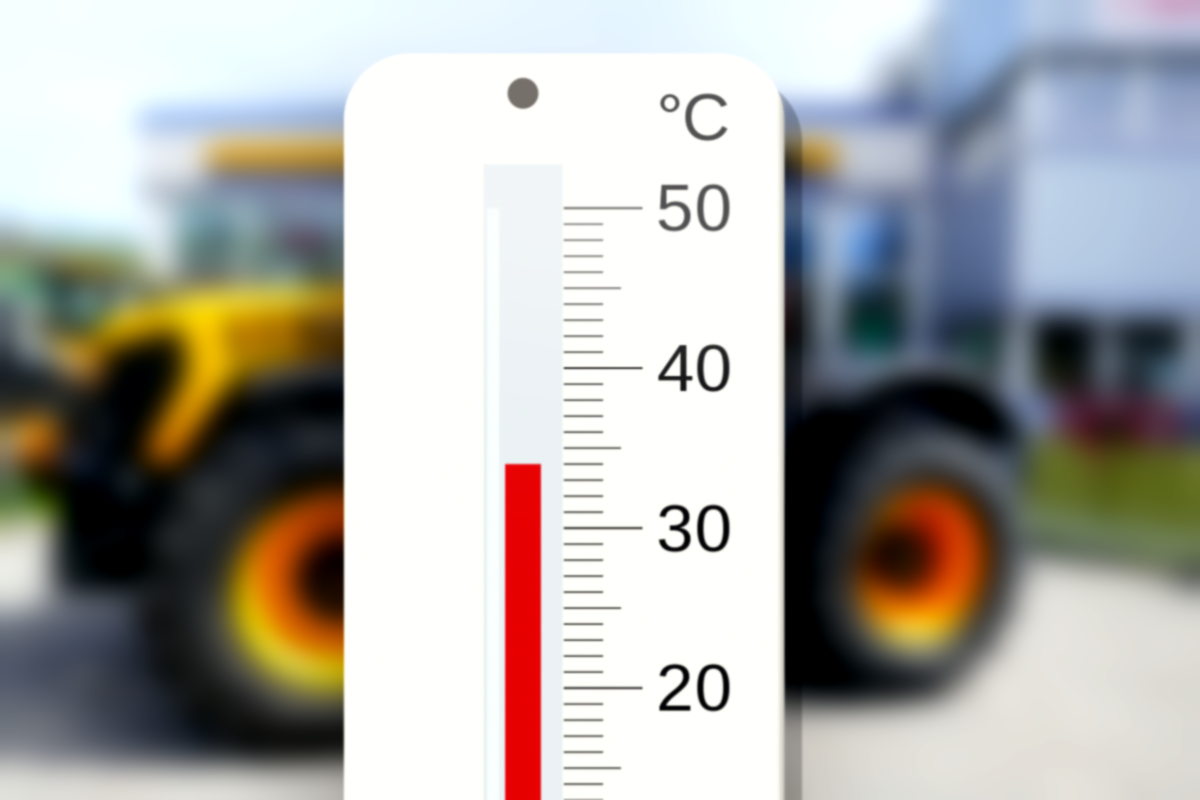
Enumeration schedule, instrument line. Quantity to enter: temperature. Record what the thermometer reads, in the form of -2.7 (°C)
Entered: 34 (°C)
